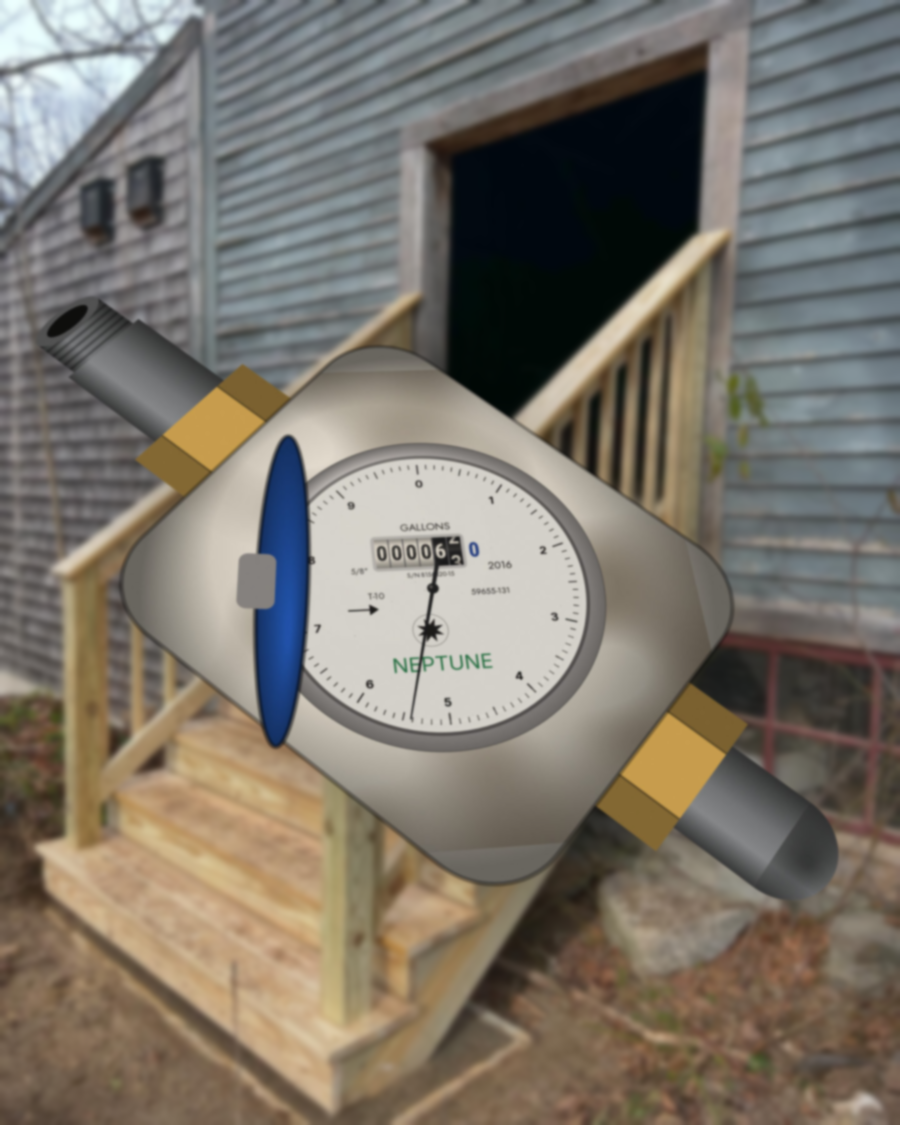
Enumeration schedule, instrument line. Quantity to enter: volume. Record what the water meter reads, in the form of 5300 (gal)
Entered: 625.4 (gal)
